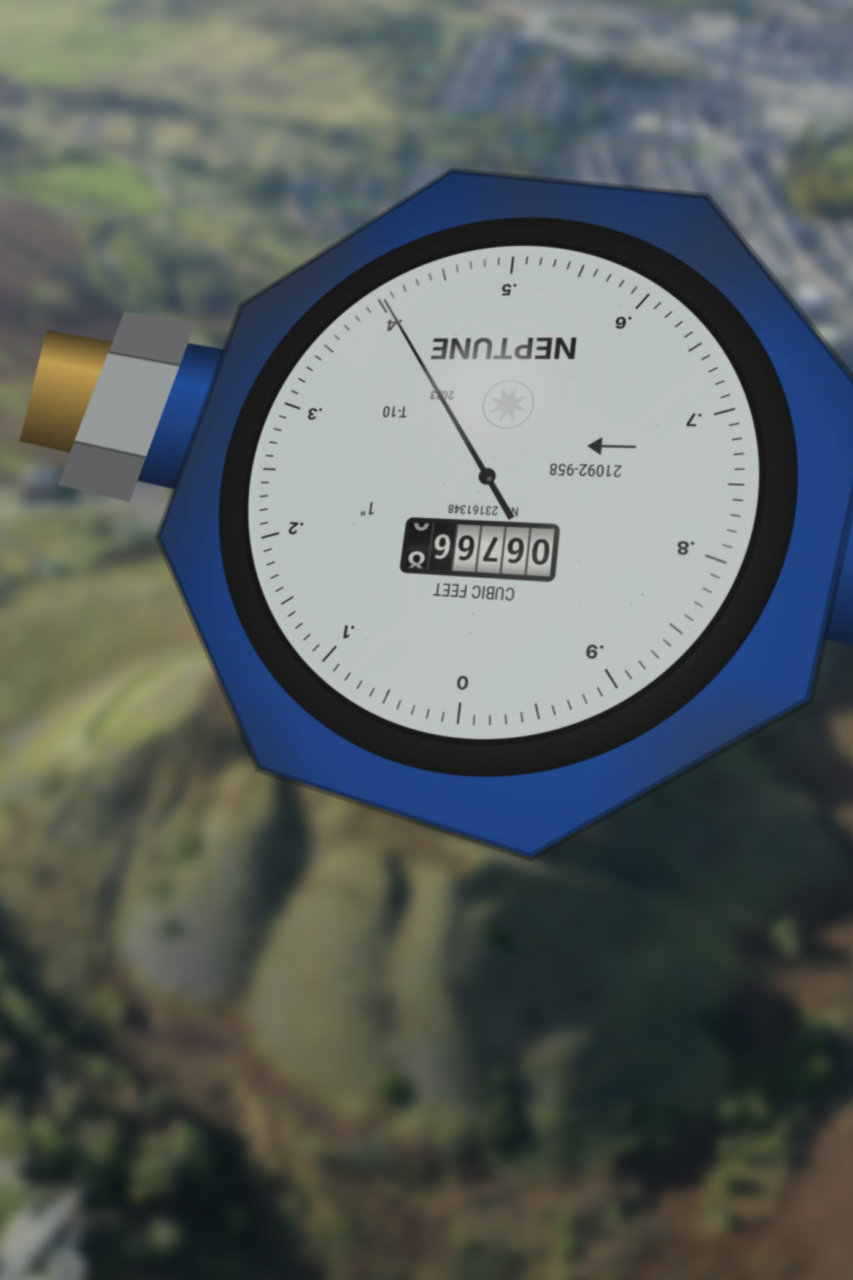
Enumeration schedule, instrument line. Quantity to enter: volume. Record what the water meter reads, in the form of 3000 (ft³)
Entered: 67668.40 (ft³)
